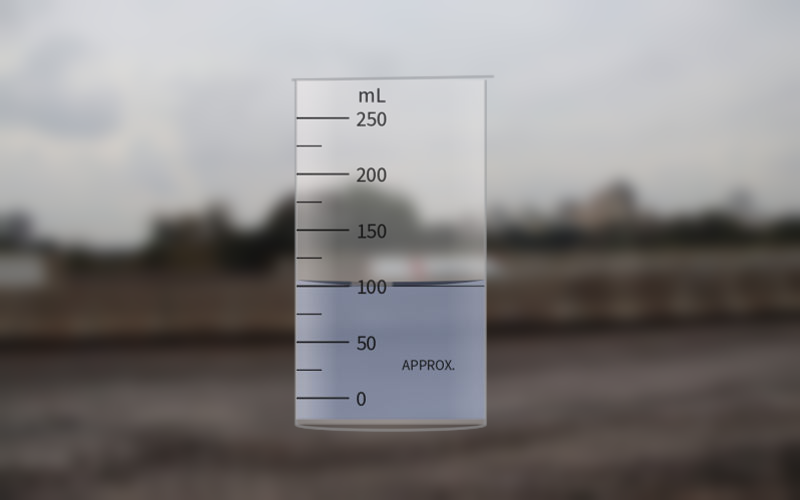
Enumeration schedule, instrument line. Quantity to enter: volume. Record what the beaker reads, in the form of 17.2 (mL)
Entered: 100 (mL)
